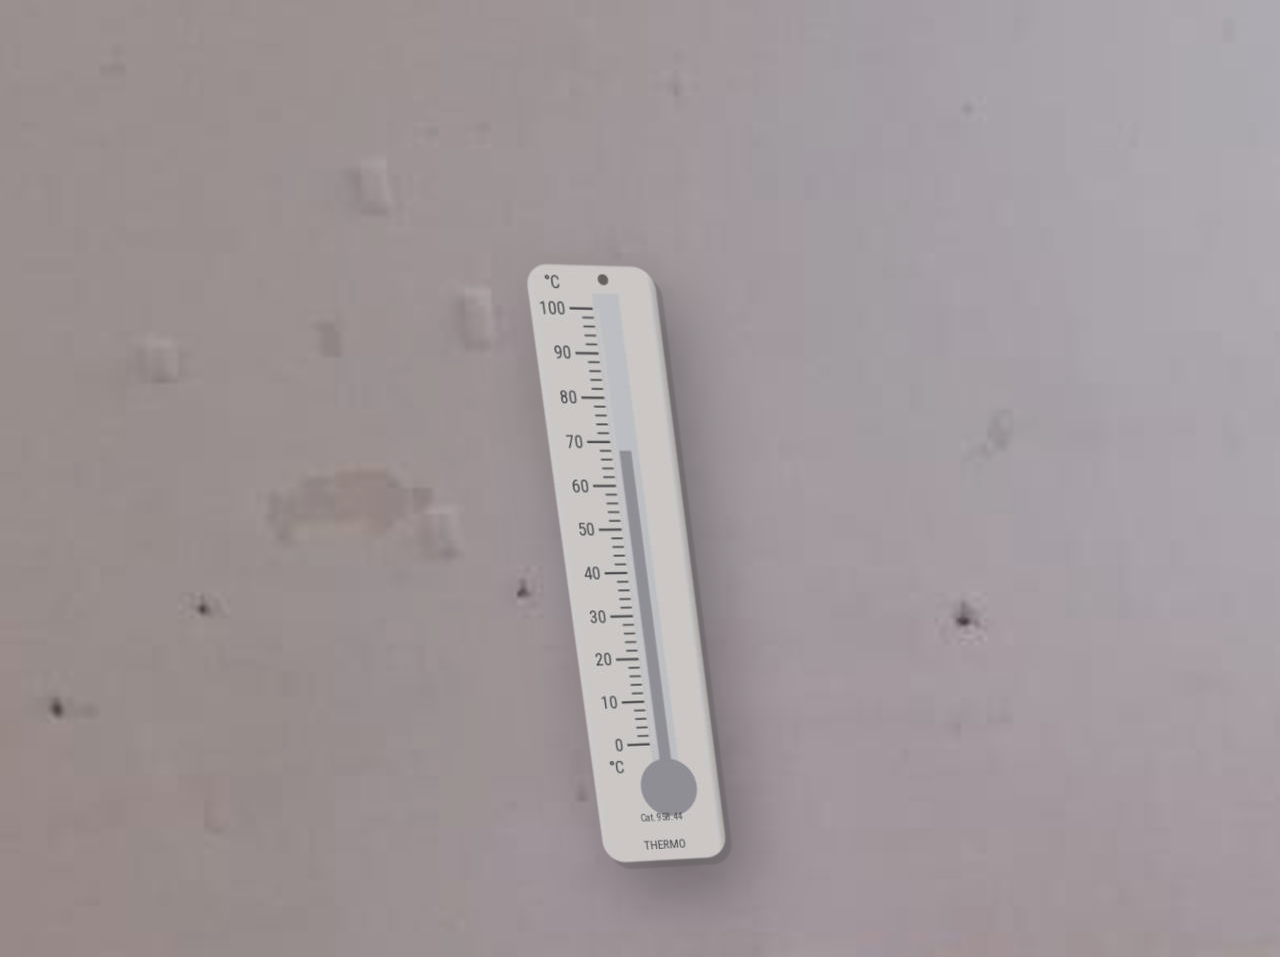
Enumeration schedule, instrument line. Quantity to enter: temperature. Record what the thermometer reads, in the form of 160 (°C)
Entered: 68 (°C)
